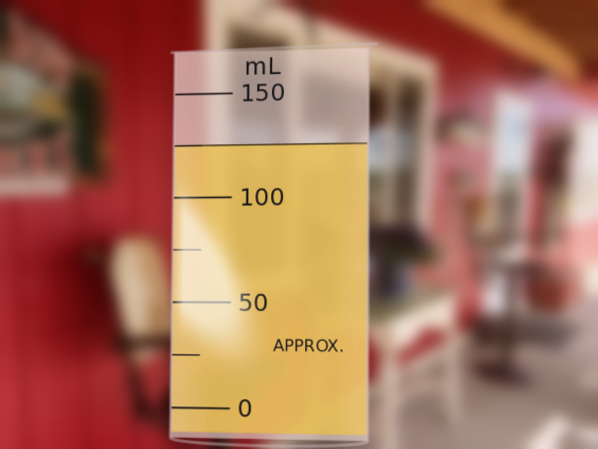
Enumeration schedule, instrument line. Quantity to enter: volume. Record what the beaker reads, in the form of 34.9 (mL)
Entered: 125 (mL)
